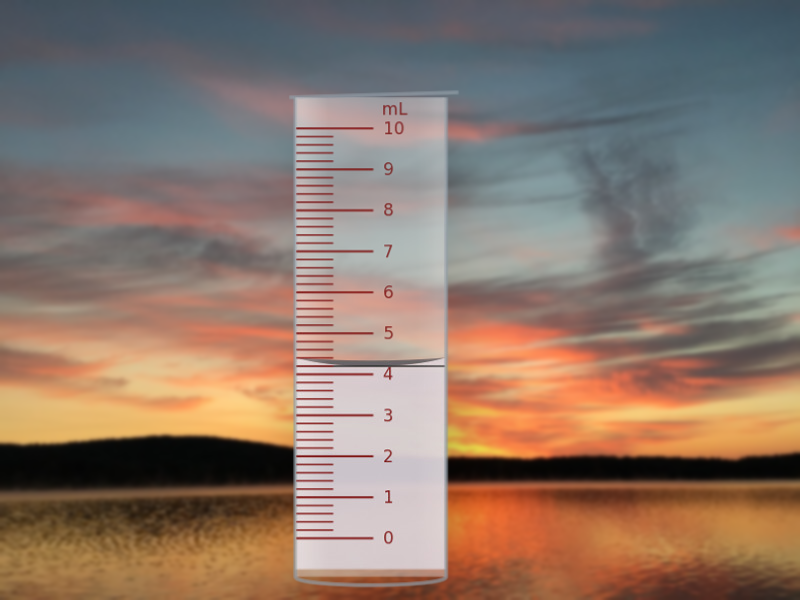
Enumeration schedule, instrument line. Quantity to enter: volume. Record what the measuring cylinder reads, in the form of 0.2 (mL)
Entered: 4.2 (mL)
